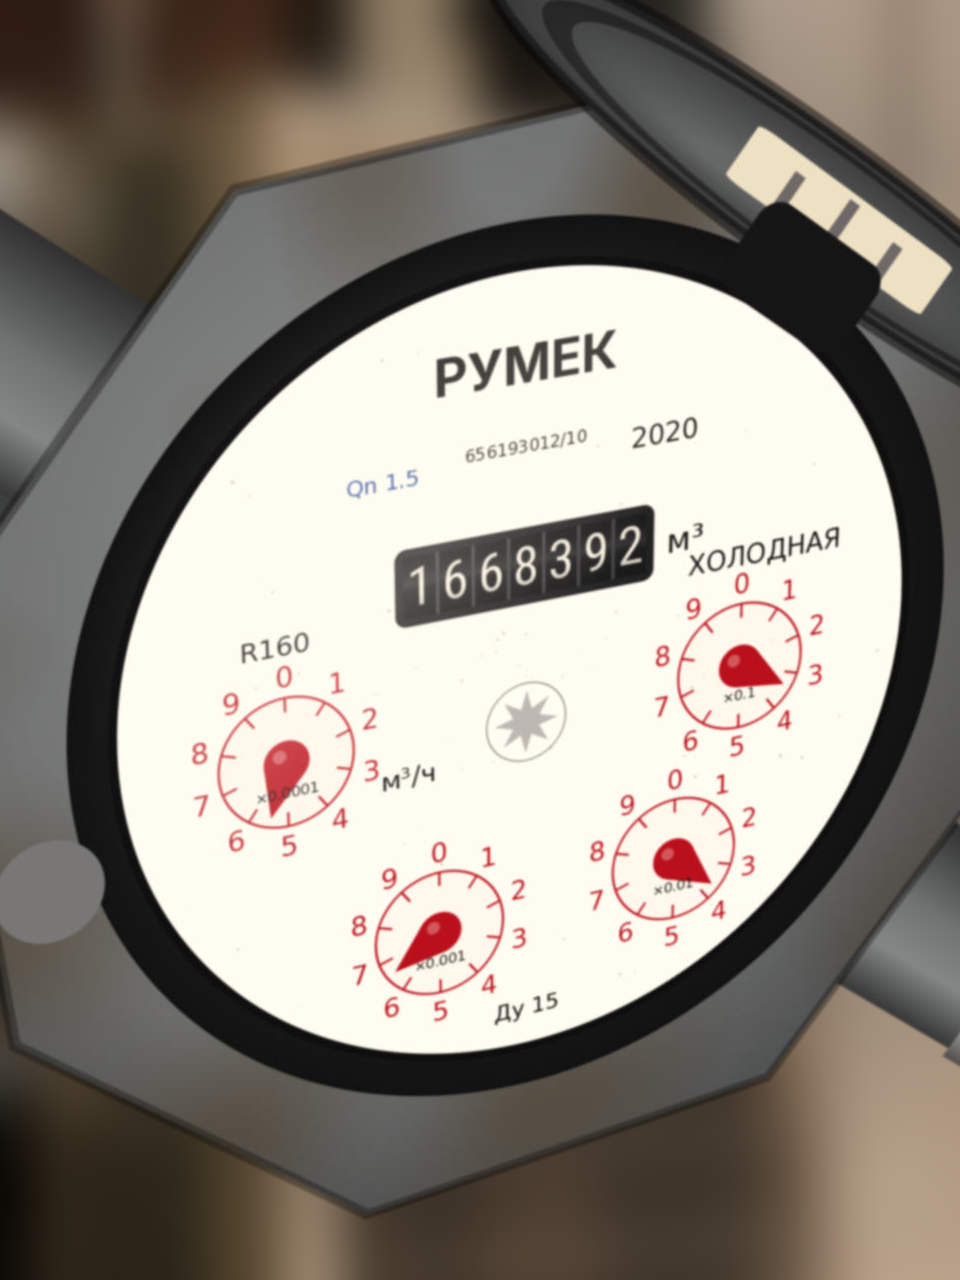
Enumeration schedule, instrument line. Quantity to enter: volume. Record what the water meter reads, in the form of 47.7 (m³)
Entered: 1668392.3365 (m³)
